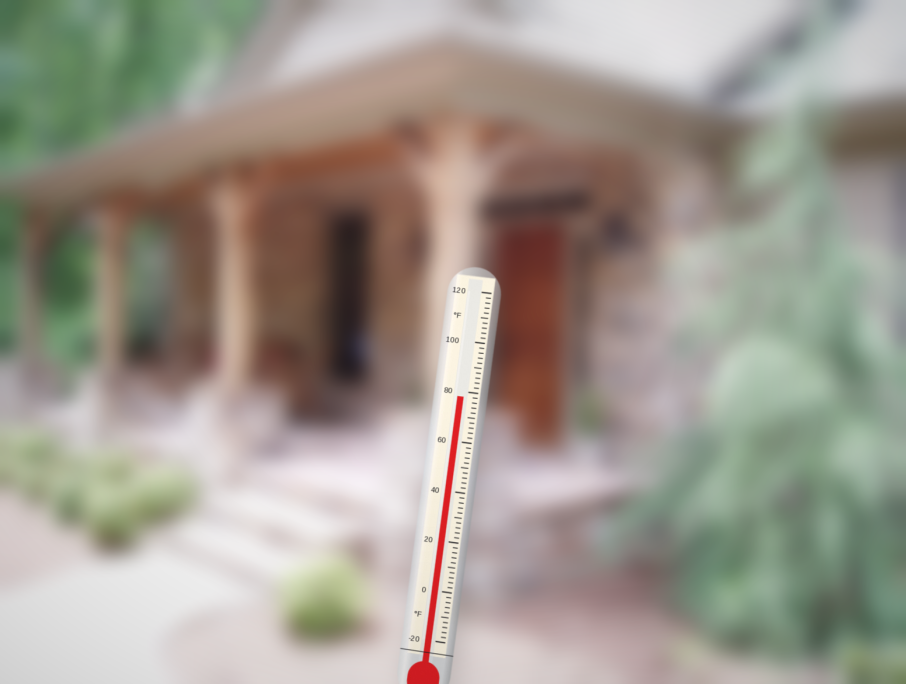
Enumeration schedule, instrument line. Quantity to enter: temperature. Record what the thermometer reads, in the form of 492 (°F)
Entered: 78 (°F)
